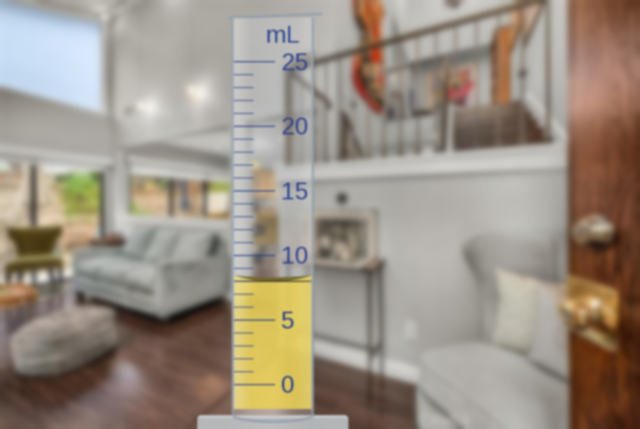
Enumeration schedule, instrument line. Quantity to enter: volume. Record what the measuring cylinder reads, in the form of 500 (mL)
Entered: 8 (mL)
